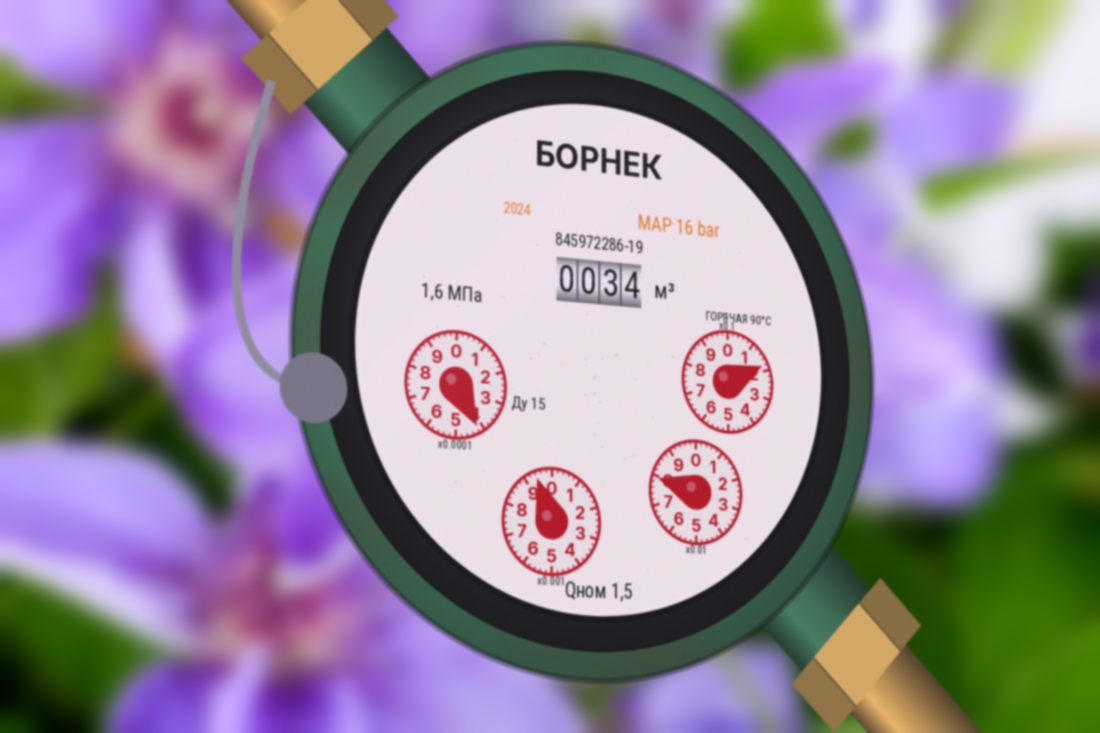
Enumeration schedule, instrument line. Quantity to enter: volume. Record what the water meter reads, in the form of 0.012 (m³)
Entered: 34.1794 (m³)
